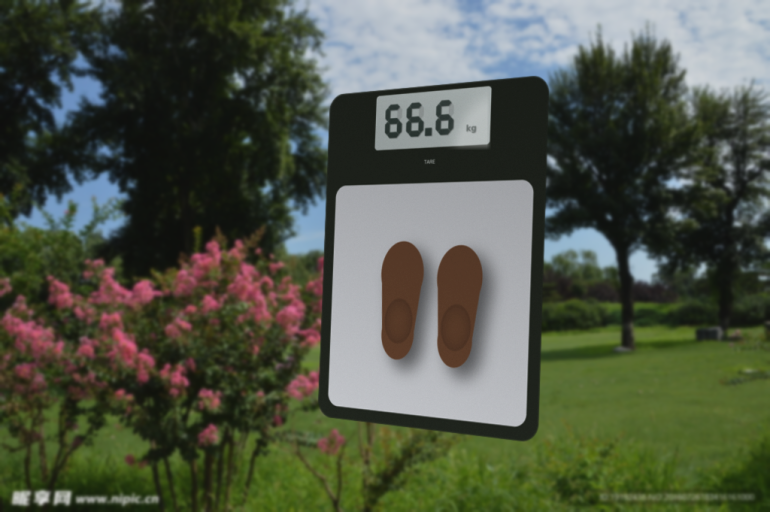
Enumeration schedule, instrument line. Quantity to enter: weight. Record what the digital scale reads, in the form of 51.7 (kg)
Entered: 66.6 (kg)
